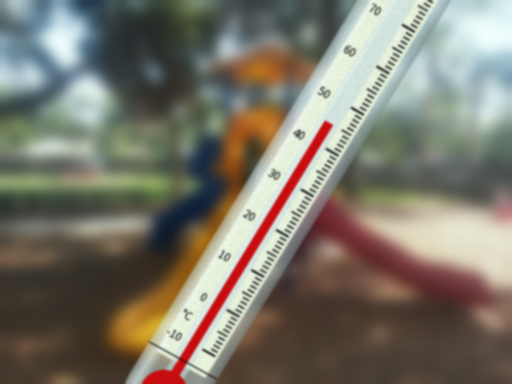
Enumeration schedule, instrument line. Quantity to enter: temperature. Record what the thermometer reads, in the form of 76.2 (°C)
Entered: 45 (°C)
